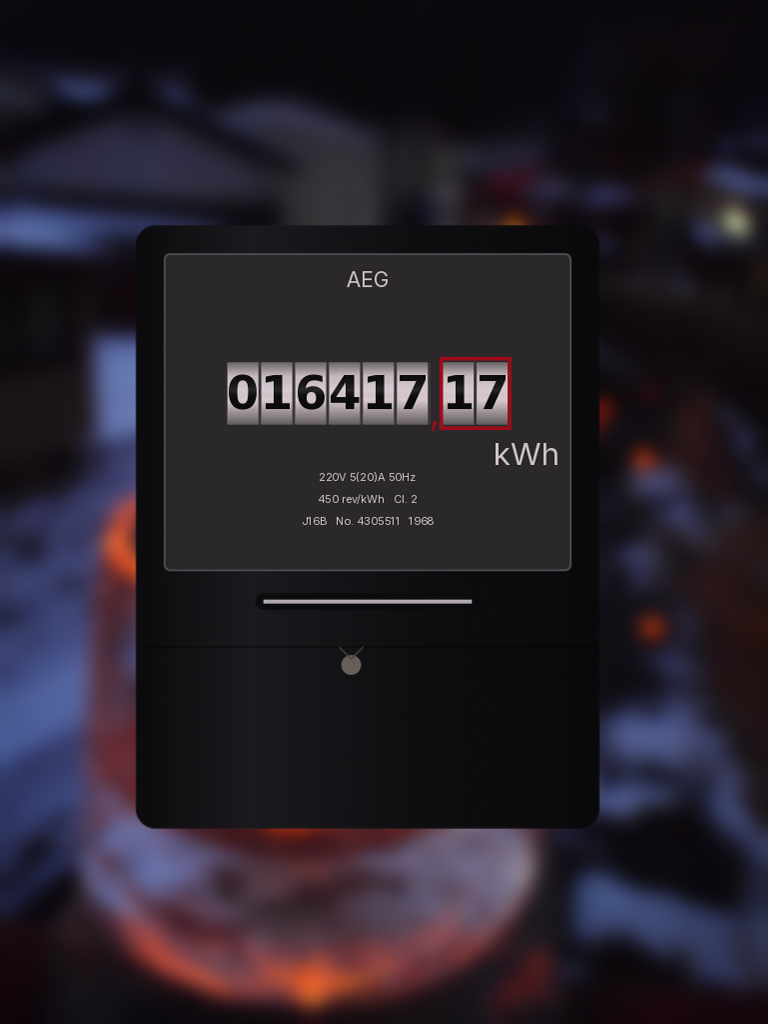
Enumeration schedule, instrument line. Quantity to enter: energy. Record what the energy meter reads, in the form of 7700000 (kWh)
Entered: 16417.17 (kWh)
